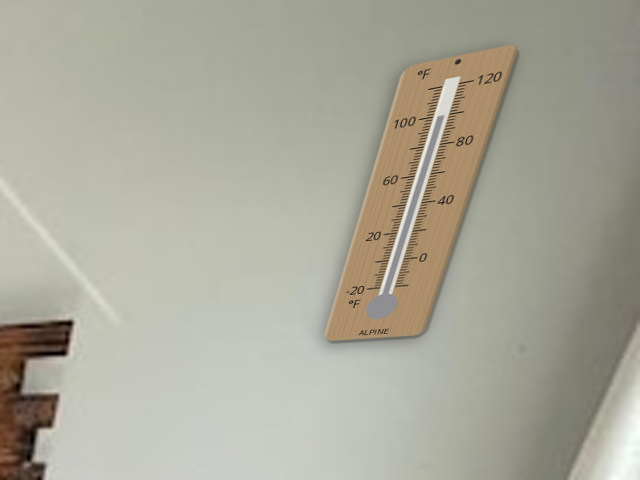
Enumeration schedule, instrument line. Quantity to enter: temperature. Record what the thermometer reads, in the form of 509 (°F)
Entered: 100 (°F)
